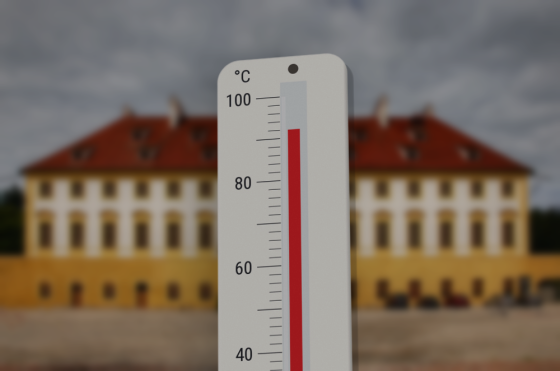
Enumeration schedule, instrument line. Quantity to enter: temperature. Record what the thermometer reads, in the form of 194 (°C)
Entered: 92 (°C)
